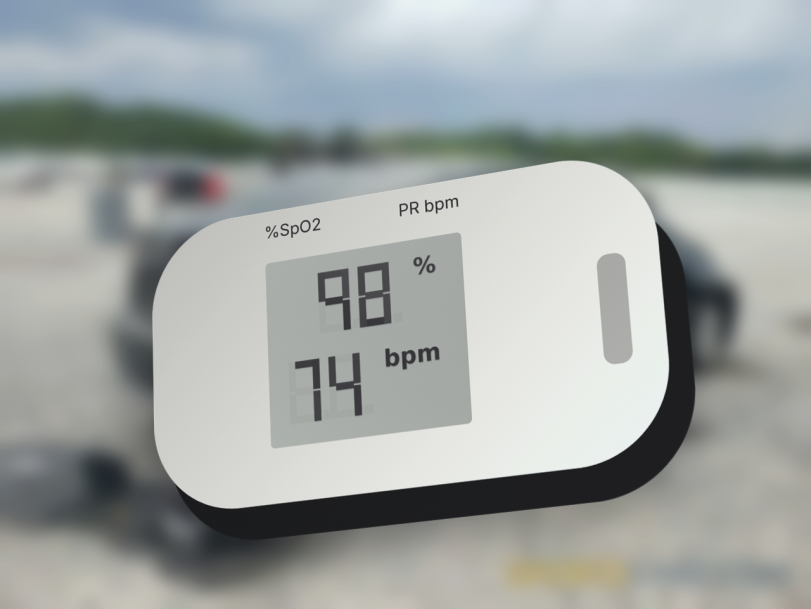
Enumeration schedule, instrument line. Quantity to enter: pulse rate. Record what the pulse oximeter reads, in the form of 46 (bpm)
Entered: 74 (bpm)
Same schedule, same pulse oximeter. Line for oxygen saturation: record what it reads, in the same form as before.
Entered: 98 (%)
